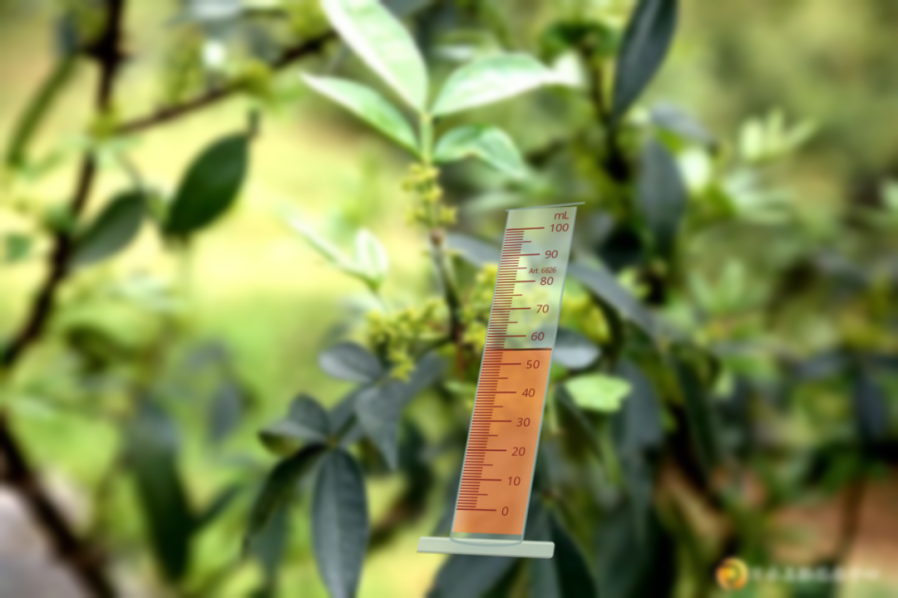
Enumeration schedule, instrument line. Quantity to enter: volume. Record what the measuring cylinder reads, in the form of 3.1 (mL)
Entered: 55 (mL)
